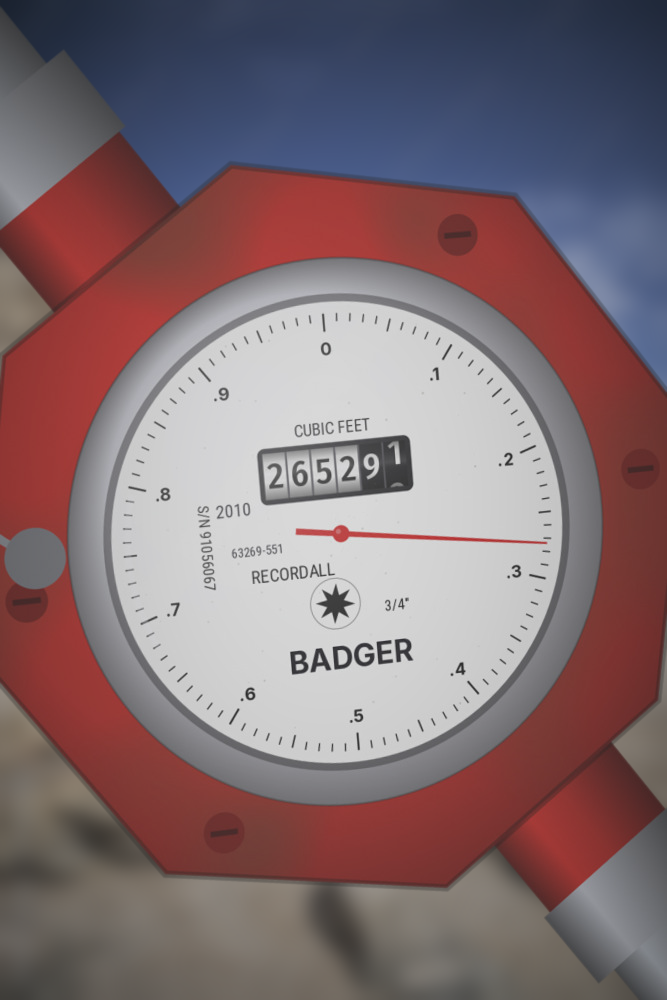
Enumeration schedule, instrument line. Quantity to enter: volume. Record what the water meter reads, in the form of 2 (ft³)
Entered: 265291.27 (ft³)
